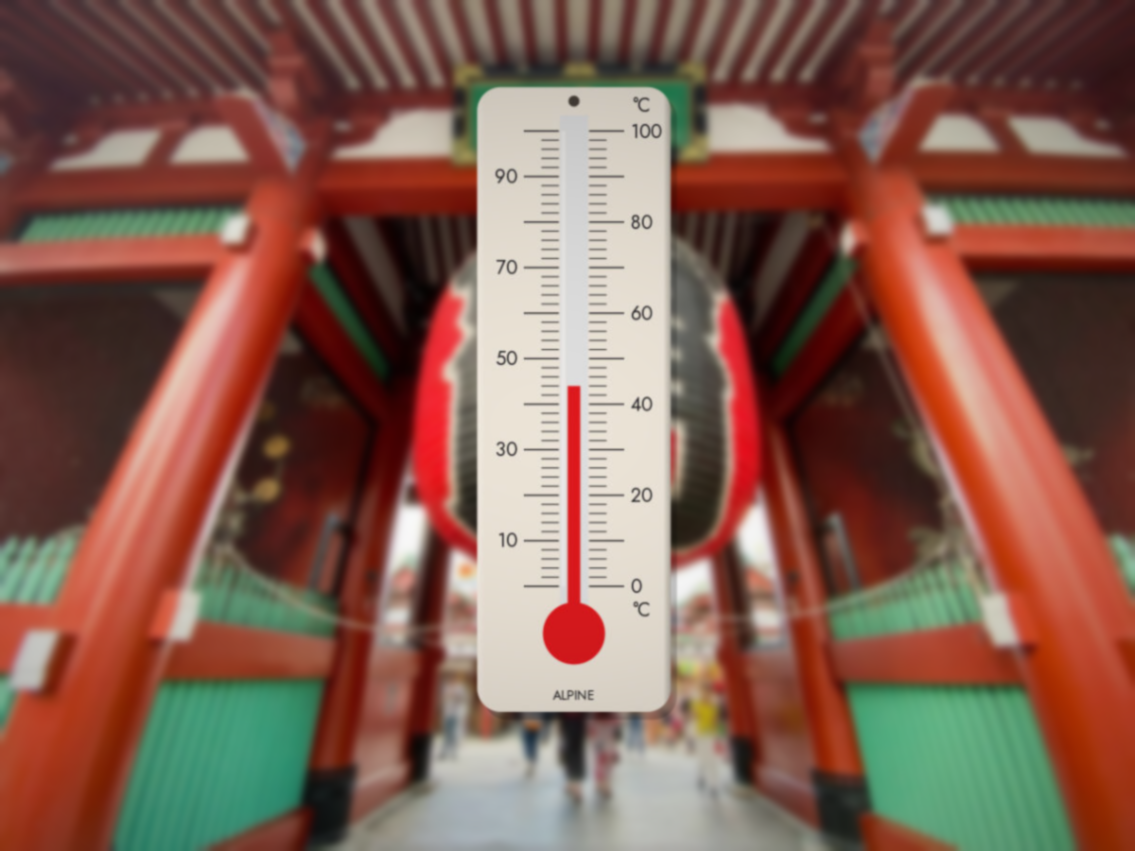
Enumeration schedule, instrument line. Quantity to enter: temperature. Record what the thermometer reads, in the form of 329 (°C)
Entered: 44 (°C)
